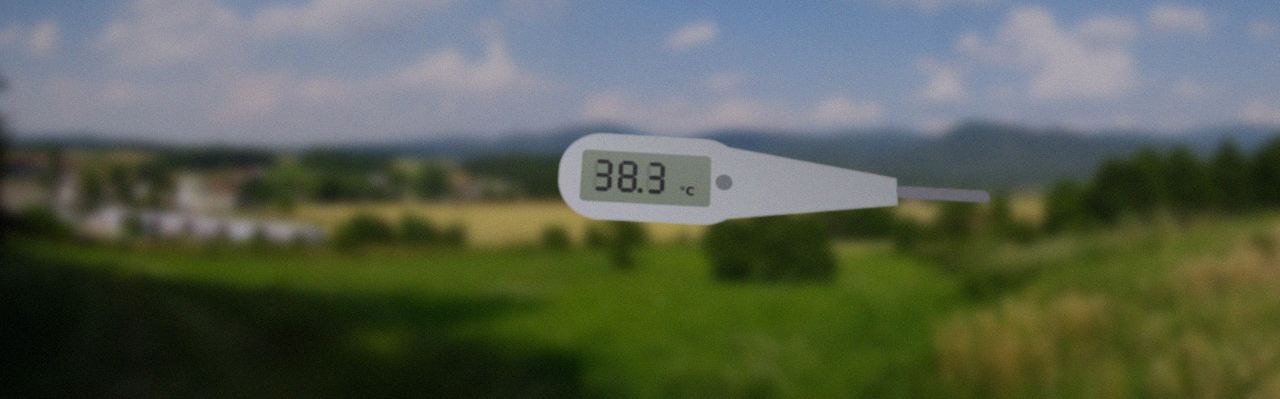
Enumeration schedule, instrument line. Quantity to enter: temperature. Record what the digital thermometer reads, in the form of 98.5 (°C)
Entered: 38.3 (°C)
